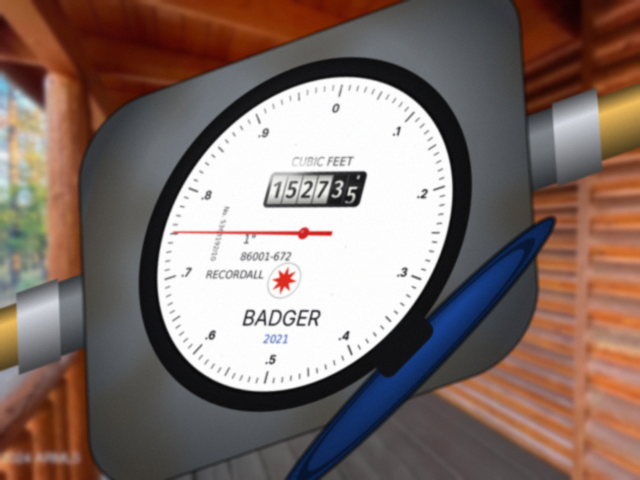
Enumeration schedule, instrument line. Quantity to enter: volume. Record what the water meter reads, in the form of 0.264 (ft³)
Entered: 152734.75 (ft³)
